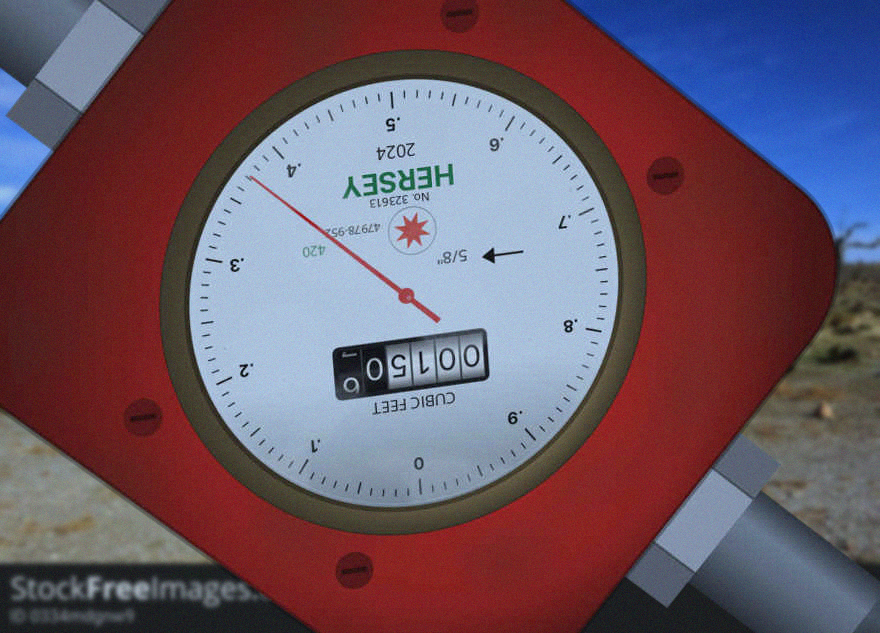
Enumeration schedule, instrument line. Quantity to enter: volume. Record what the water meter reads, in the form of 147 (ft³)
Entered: 1506.37 (ft³)
